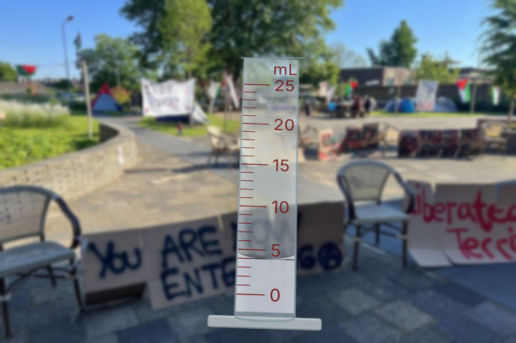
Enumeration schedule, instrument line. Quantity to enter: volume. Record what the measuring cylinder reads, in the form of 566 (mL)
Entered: 4 (mL)
